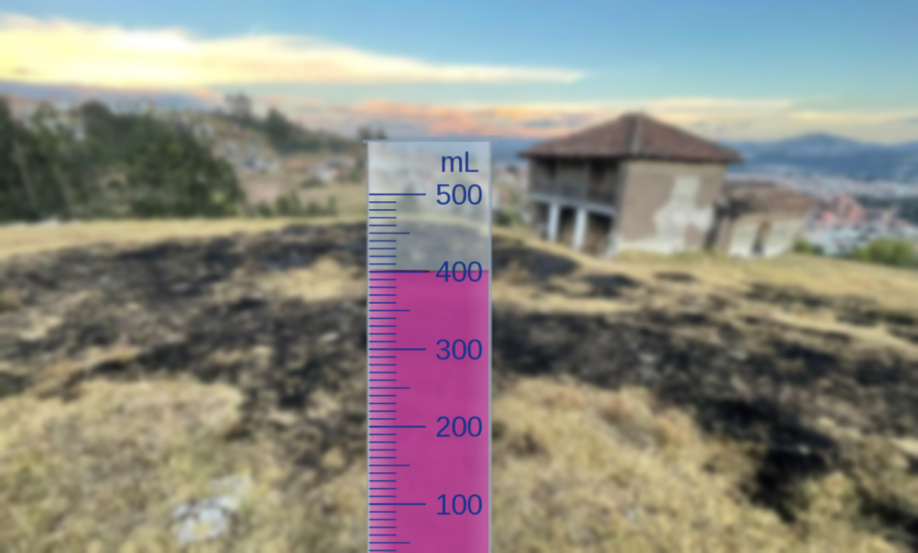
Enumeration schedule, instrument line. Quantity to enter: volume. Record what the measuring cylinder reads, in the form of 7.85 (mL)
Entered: 400 (mL)
